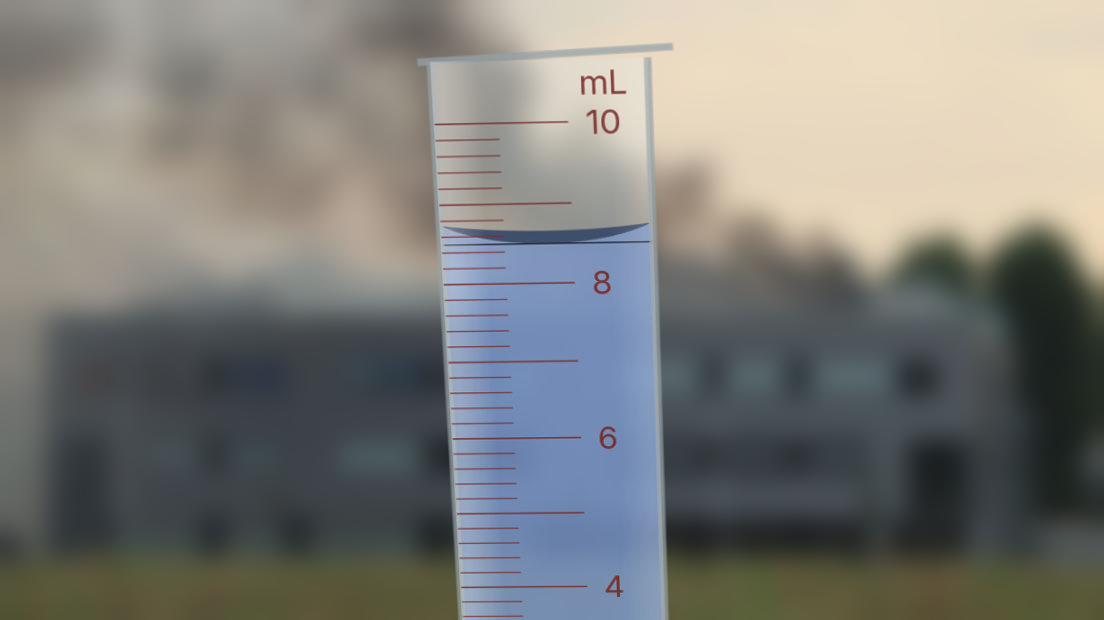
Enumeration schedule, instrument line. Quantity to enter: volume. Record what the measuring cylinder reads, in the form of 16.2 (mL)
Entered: 8.5 (mL)
